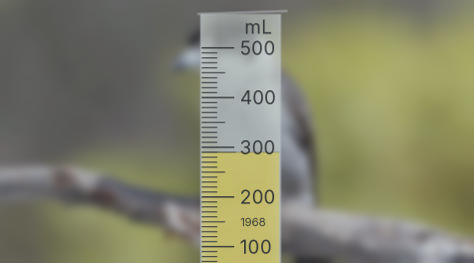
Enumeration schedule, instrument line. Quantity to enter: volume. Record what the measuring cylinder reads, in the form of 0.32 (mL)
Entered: 290 (mL)
